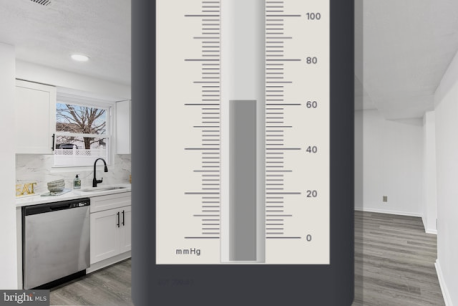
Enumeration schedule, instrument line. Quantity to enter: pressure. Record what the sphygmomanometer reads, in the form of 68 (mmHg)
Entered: 62 (mmHg)
